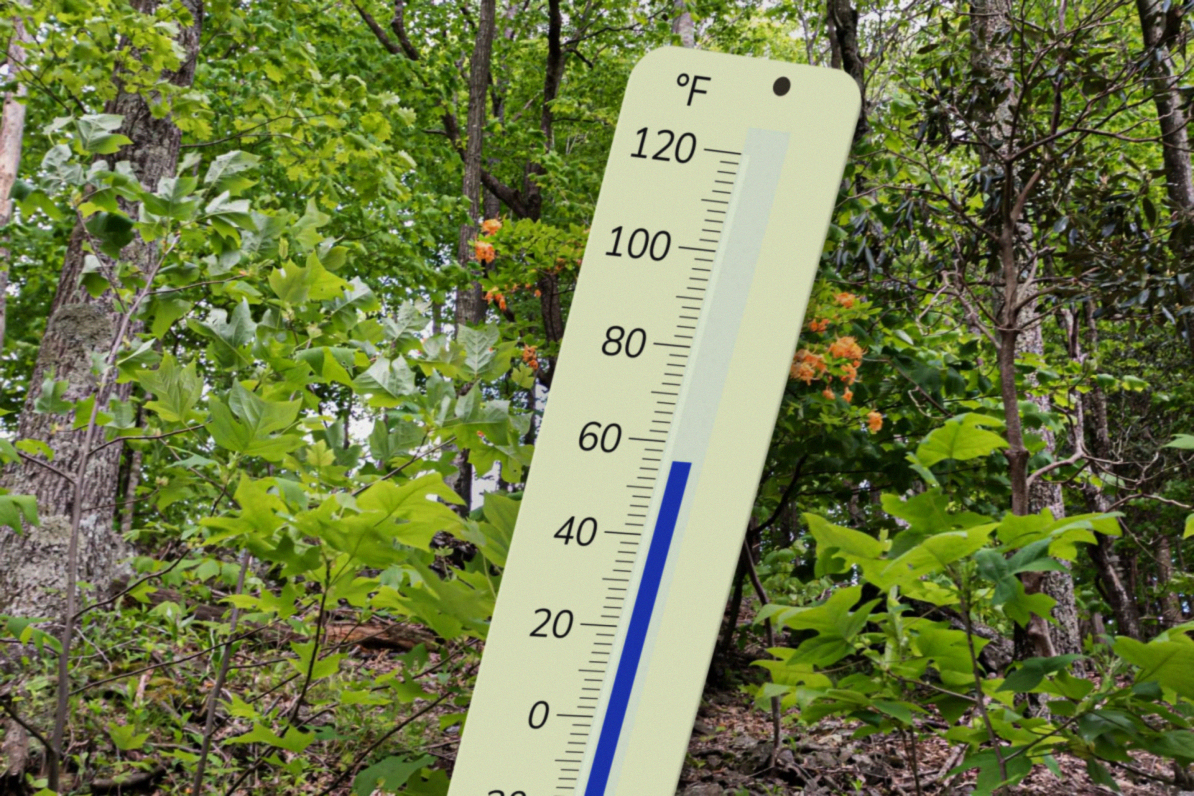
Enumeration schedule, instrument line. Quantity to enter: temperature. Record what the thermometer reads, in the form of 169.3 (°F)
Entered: 56 (°F)
